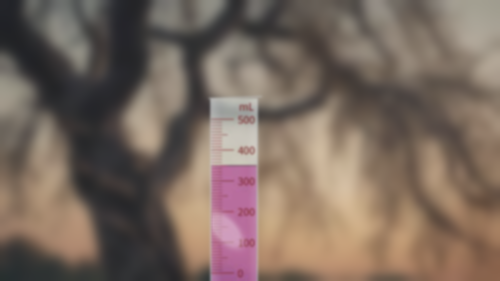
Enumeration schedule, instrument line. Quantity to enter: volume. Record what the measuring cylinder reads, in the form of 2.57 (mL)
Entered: 350 (mL)
